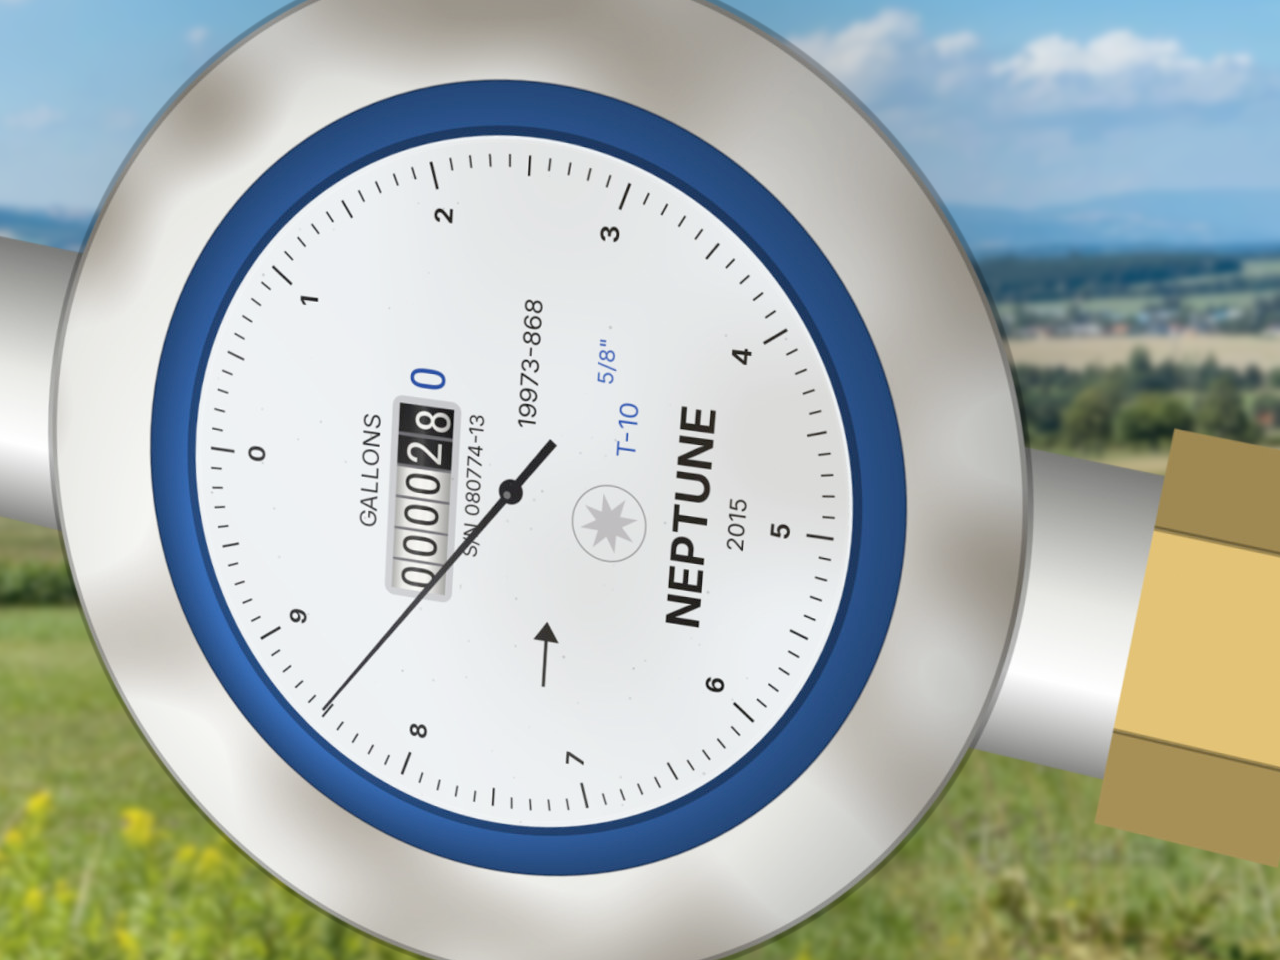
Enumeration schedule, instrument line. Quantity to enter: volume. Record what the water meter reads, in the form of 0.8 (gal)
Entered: 278.5 (gal)
